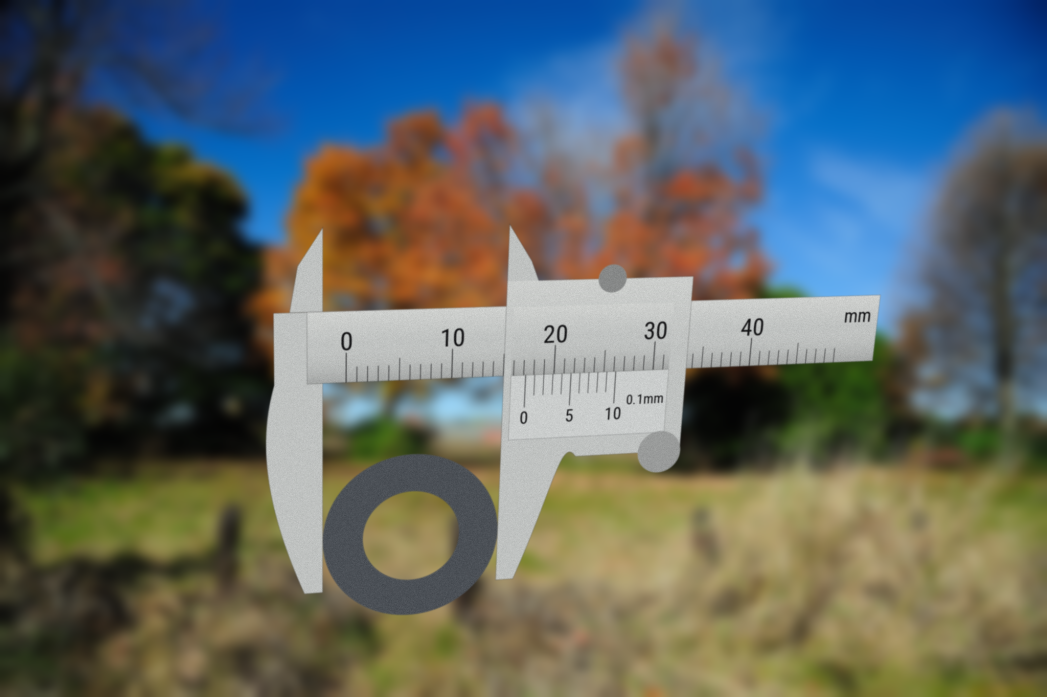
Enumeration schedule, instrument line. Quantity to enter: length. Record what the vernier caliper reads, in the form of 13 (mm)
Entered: 17.2 (mm)
